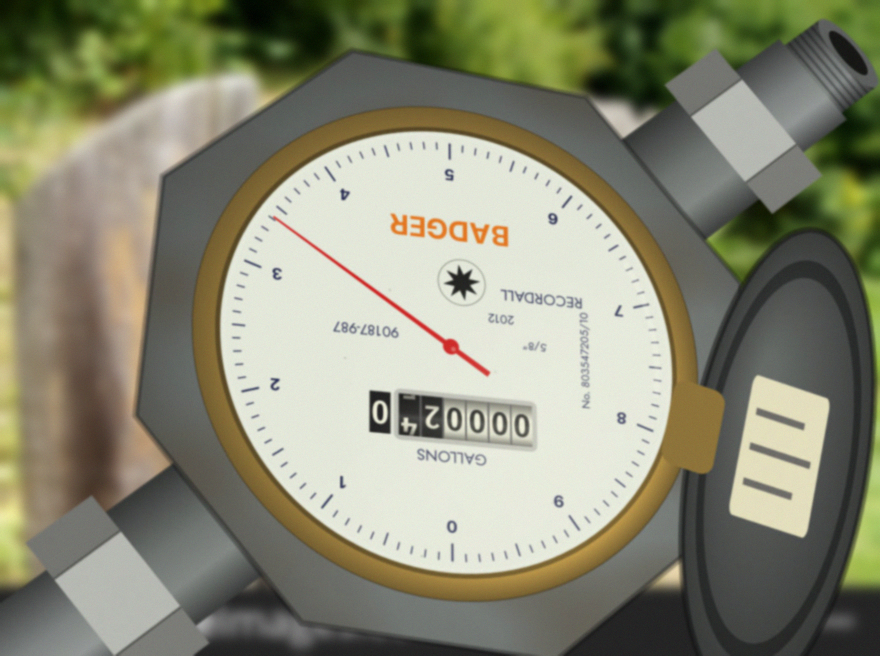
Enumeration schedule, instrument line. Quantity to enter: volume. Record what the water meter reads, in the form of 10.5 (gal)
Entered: 243.4 (gal)
